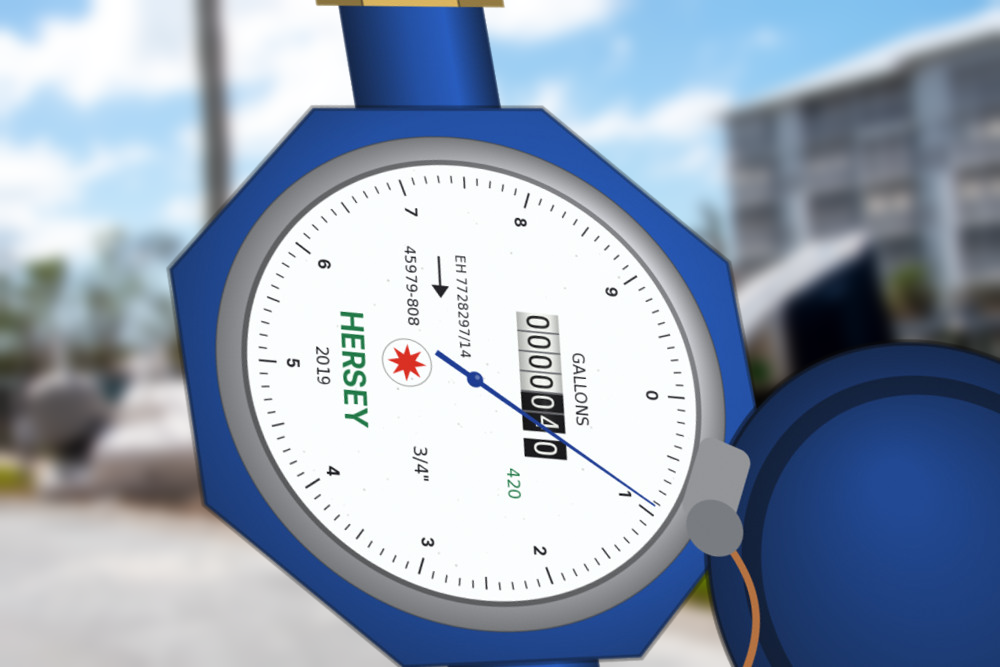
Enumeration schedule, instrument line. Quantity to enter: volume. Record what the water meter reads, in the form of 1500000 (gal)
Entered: 40.9 (gal)
